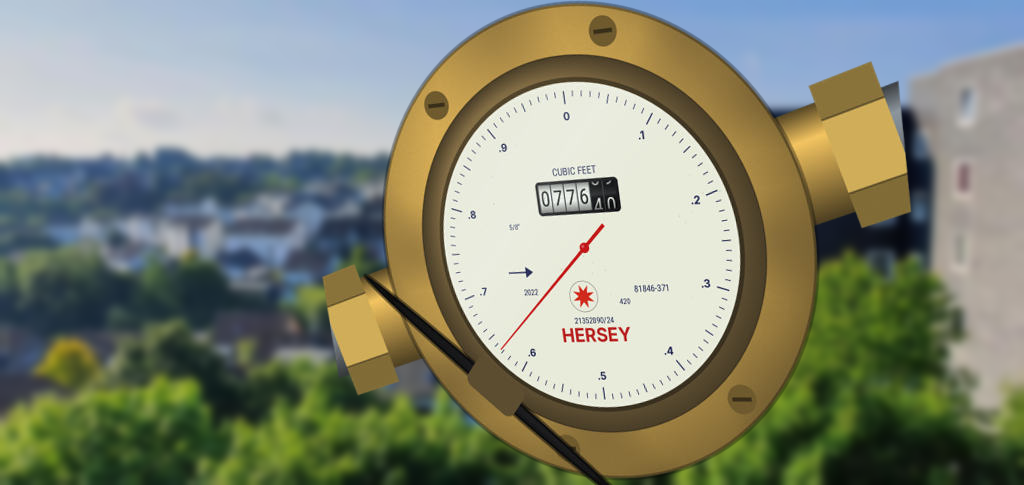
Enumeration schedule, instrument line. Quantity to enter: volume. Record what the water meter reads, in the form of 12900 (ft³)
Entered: 77639.63 (ft³)
